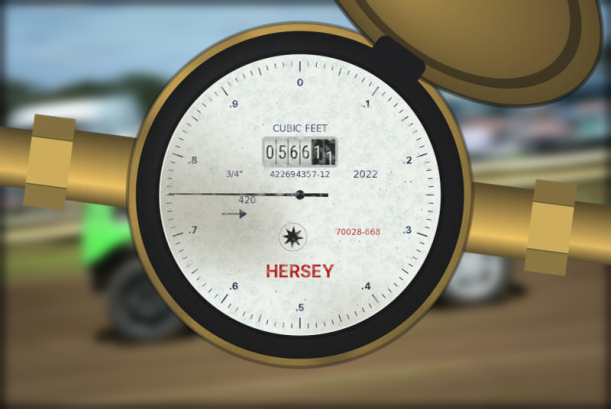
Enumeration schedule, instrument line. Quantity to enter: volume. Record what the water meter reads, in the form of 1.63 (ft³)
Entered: 56610.75 (ft³)
